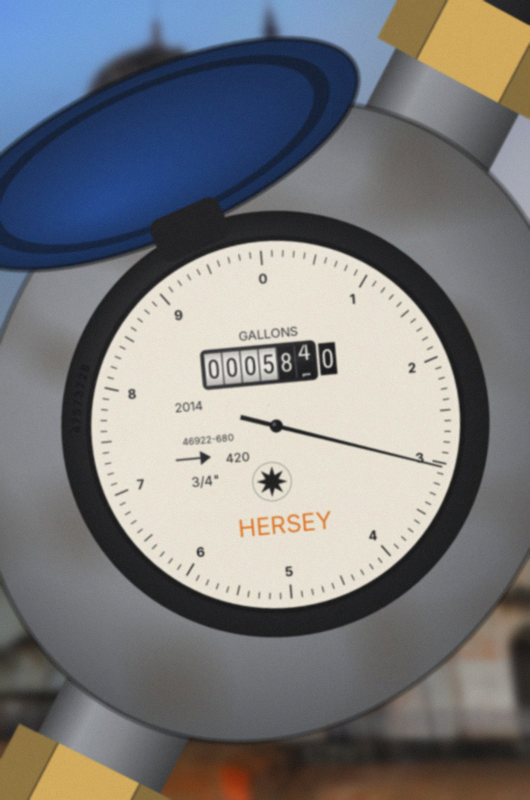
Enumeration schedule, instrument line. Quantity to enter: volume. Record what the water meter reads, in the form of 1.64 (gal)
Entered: 5843.0 (gal)
